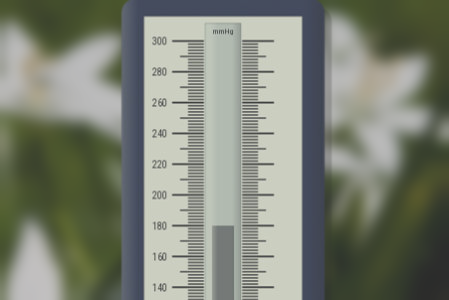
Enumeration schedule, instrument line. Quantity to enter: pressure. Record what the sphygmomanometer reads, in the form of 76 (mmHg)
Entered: 180 (mmHg)
